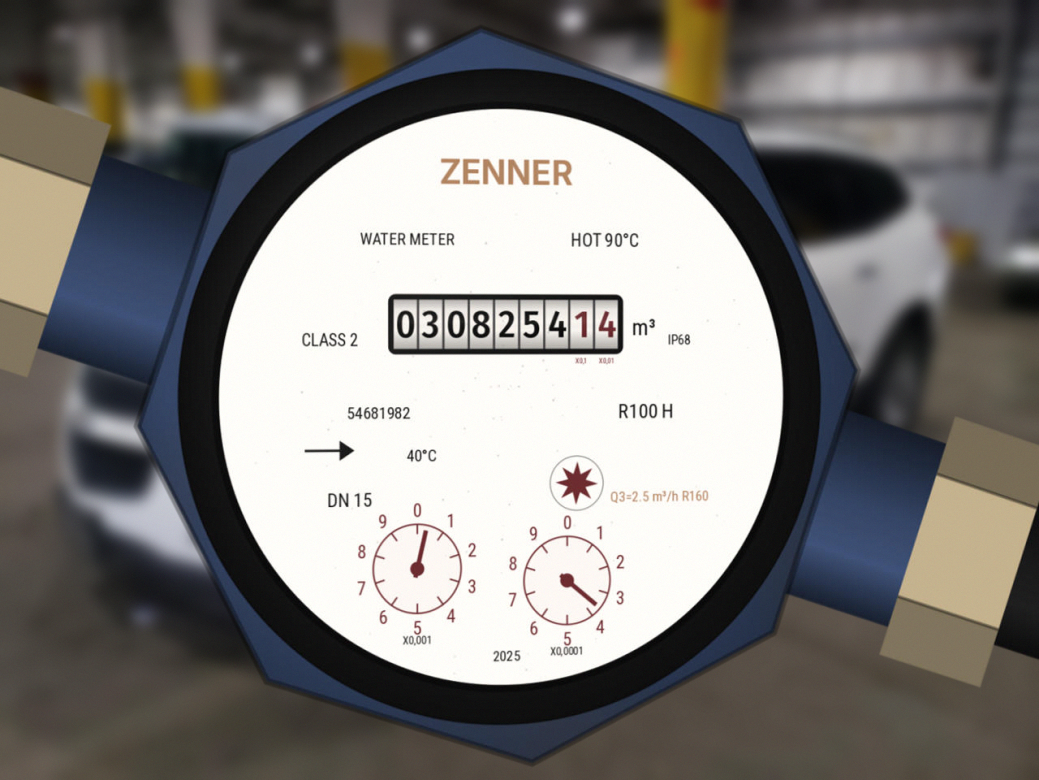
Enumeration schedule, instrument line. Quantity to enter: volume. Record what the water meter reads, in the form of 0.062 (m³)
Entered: 308254.1403 (m³)
